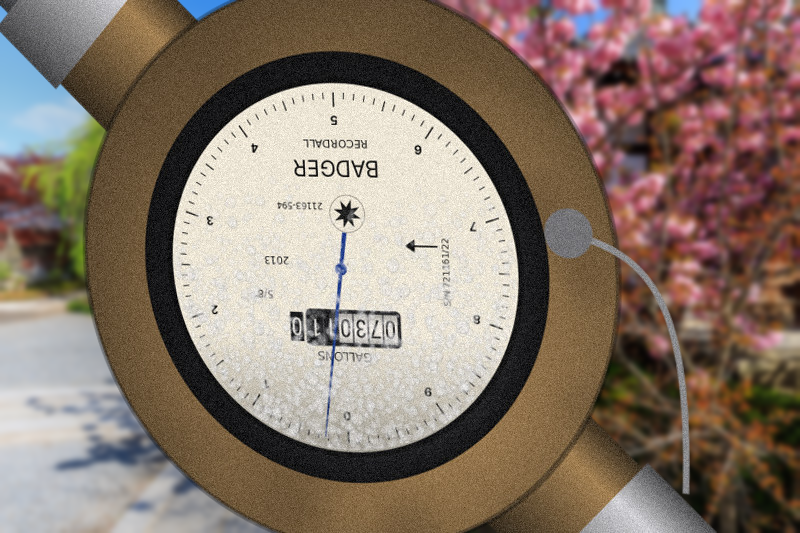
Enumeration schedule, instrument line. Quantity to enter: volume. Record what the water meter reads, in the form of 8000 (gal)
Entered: 730110.2 (gal)
